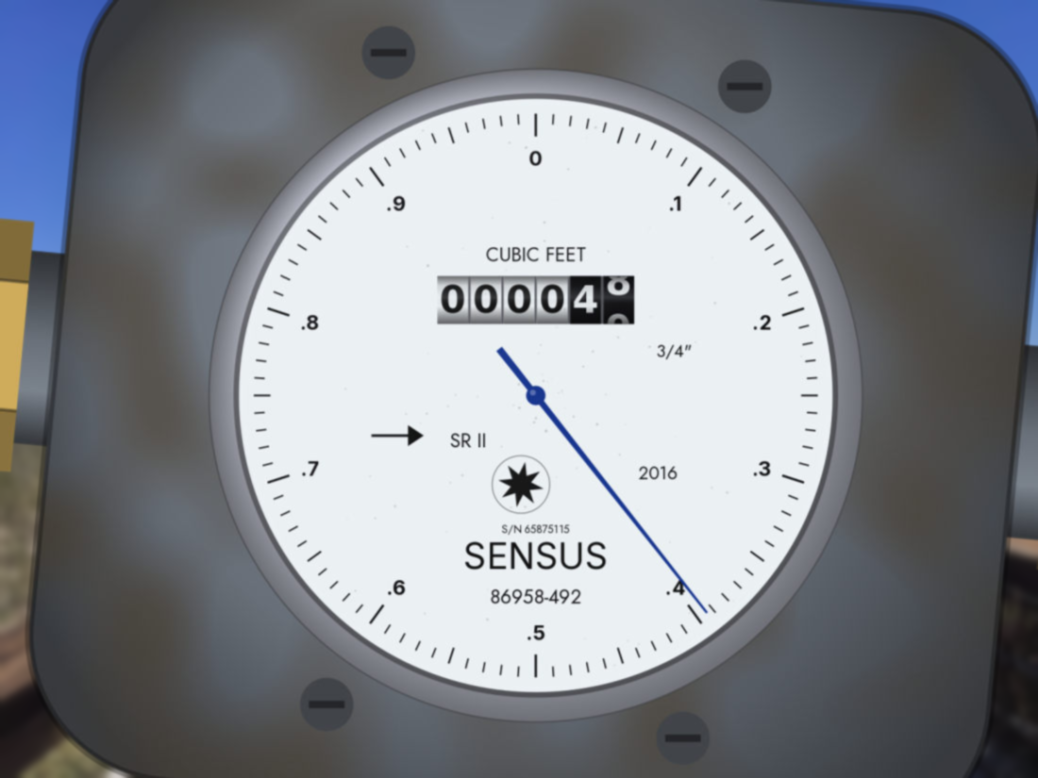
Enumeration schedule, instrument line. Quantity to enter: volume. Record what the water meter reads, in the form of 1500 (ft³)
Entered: 48.39 (ft³)
